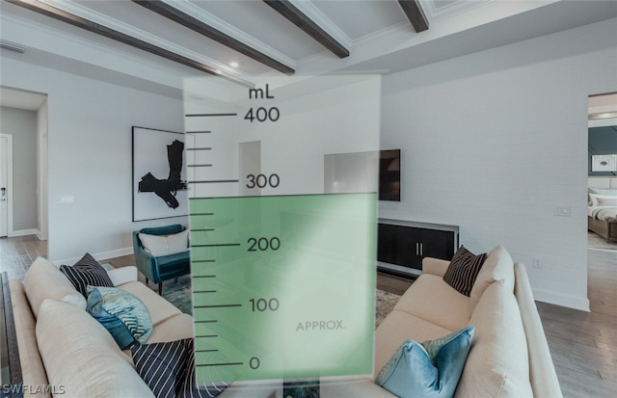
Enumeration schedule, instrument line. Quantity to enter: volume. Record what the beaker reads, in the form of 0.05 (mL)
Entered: 275 (mL)
